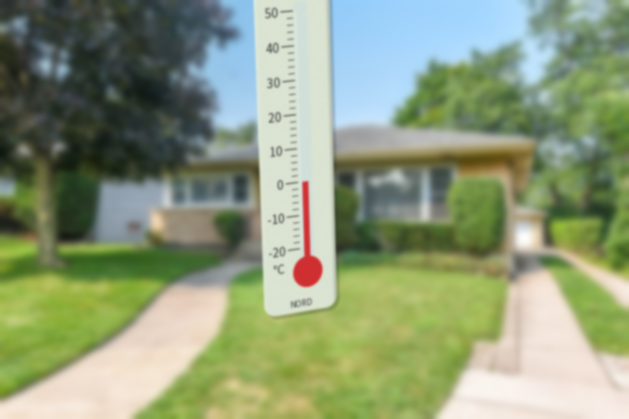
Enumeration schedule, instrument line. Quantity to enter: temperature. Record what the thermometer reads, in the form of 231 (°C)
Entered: 0 (°C)
